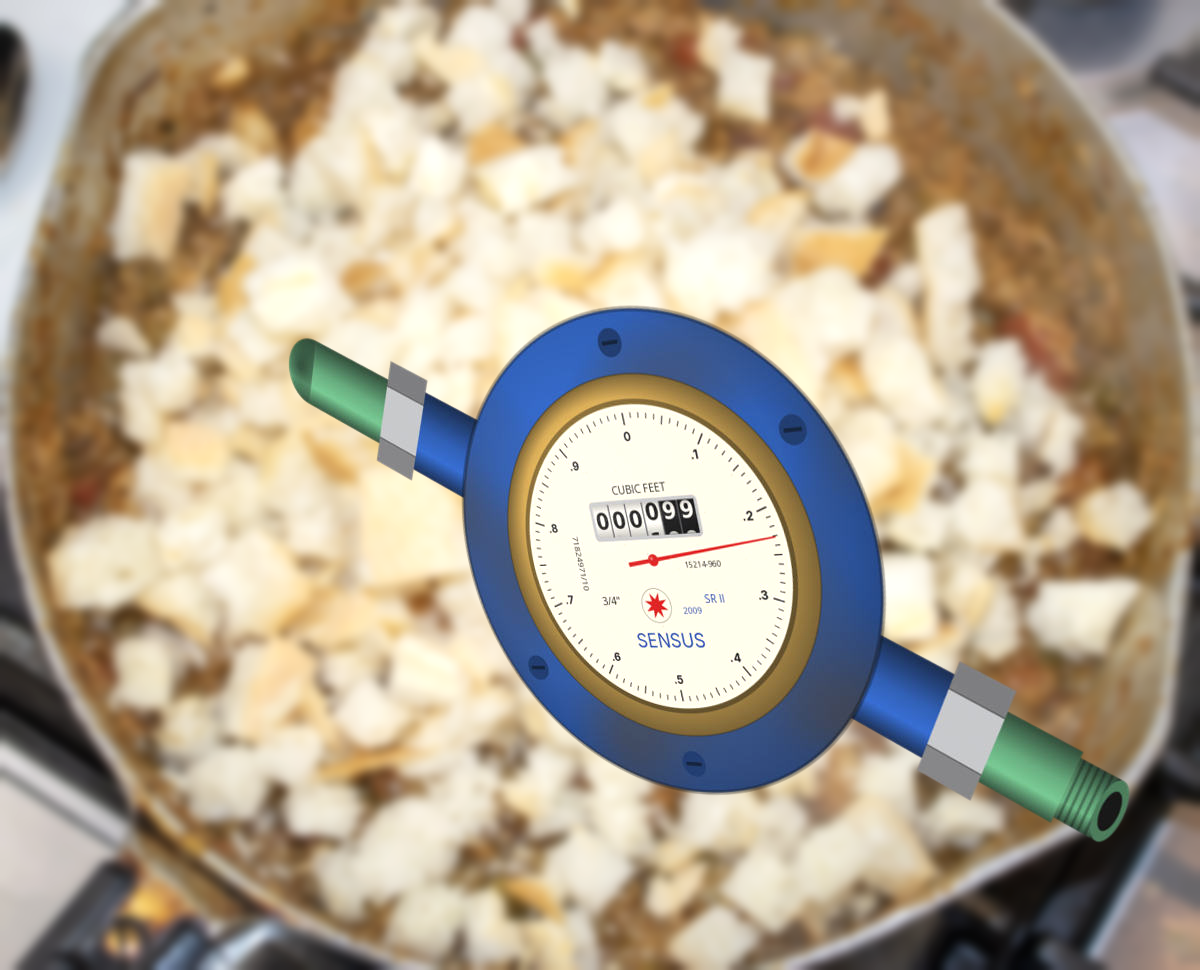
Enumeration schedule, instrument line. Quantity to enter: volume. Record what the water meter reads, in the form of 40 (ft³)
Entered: 99.23 (ft³)
